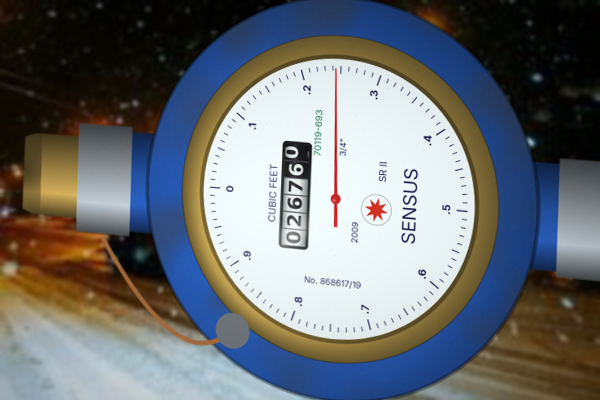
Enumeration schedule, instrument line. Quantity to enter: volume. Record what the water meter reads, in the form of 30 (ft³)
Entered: 26760.24 (ft³)
